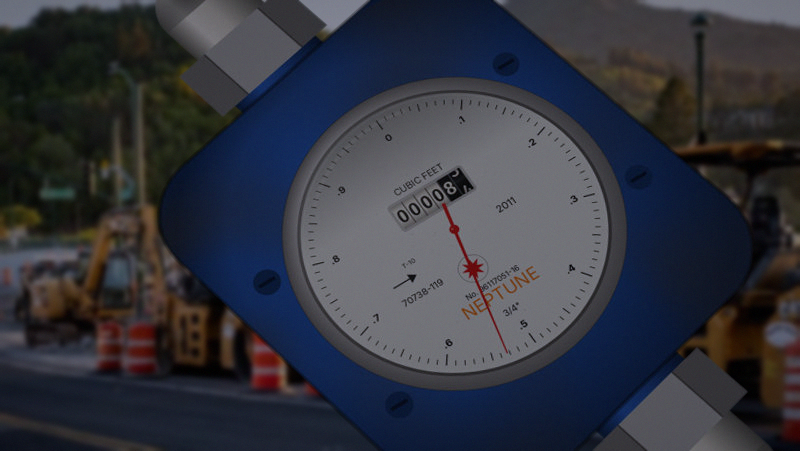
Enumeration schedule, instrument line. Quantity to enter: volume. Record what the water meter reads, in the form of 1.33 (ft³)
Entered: 83.53 (ft³)
